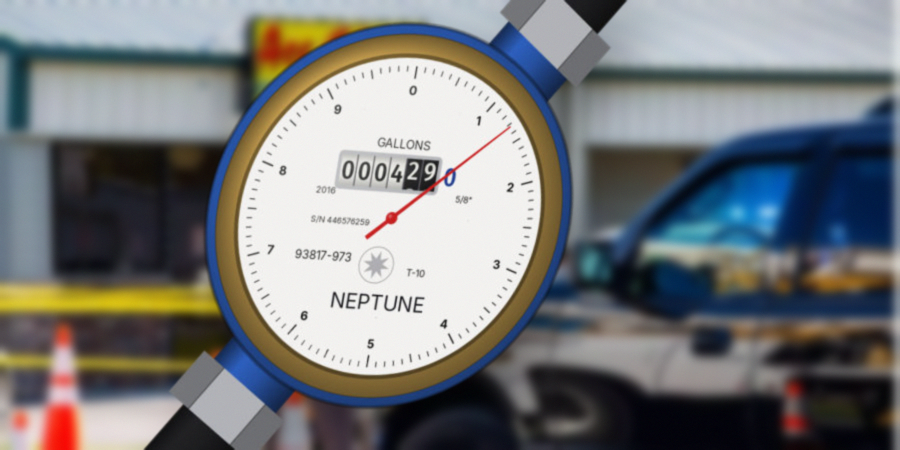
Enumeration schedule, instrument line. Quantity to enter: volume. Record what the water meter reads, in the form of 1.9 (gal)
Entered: 4291.3 (gal)
